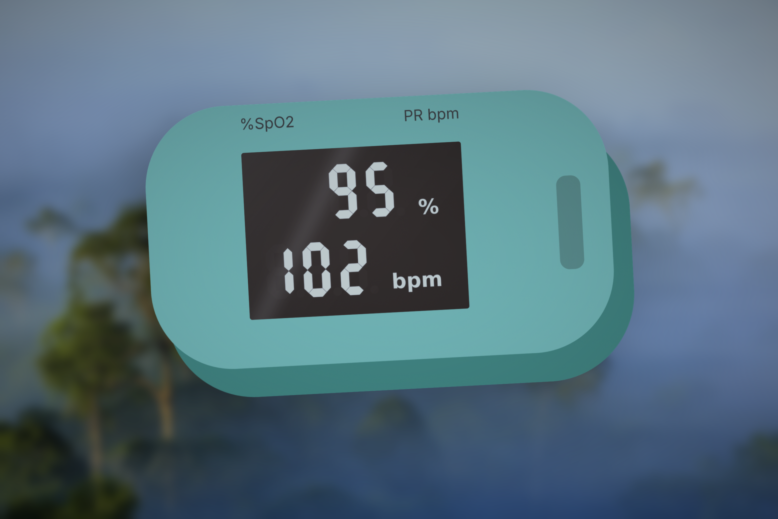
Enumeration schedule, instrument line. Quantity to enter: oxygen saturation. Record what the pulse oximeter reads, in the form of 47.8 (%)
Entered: 95 (%)
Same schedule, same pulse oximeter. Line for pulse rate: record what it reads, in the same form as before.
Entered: 102 (bpm)
